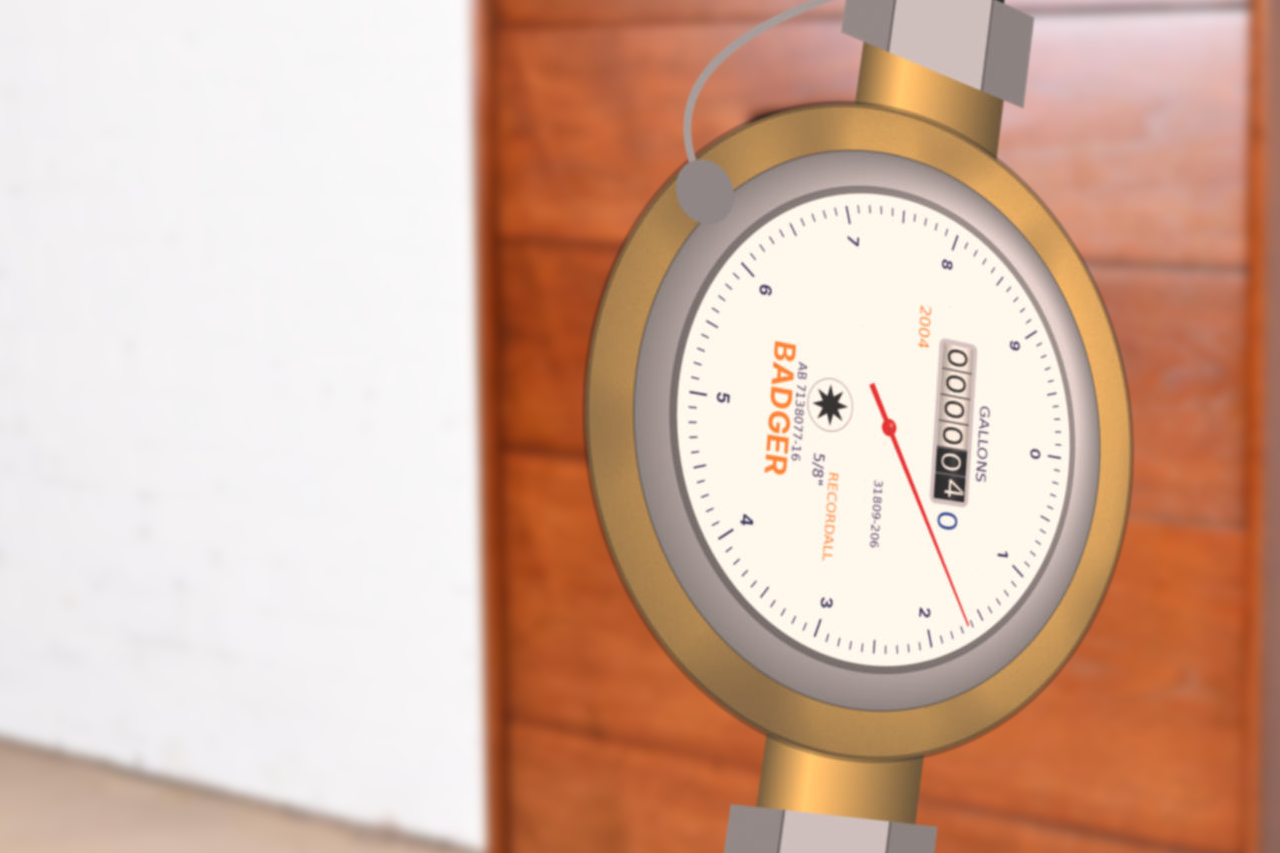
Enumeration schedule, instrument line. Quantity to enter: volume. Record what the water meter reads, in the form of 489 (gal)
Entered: 41.6 (gal)
